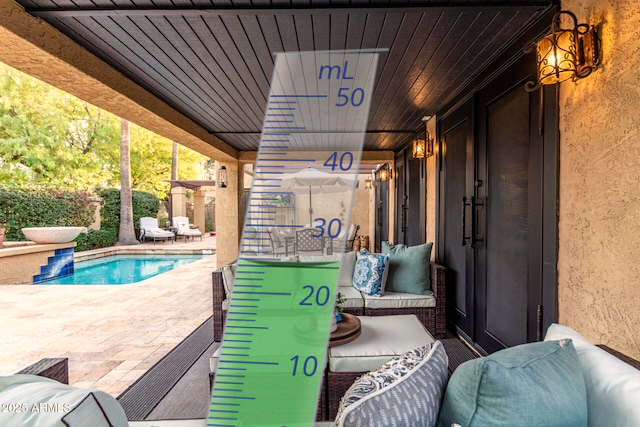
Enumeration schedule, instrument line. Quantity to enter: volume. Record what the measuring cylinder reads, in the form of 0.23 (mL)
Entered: 24 (mL)
